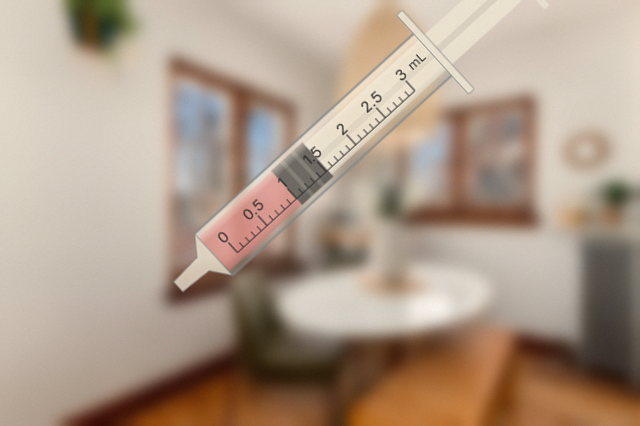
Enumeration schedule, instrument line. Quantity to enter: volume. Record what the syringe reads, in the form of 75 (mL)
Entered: 1 (mL)
